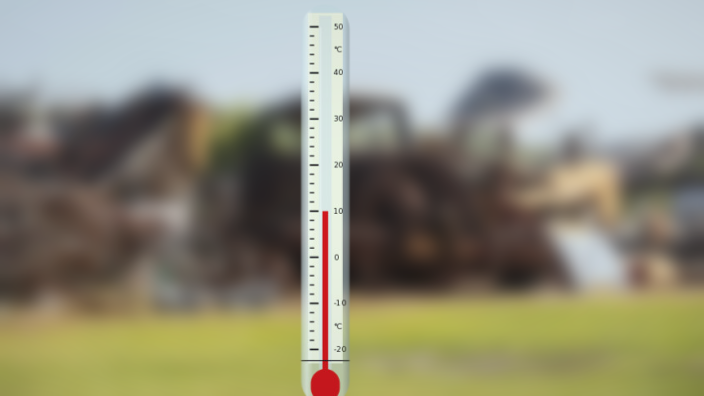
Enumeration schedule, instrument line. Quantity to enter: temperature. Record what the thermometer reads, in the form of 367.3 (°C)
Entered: 10 (°C)
